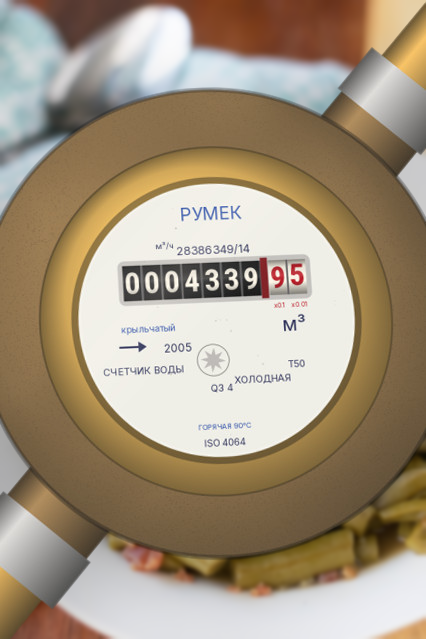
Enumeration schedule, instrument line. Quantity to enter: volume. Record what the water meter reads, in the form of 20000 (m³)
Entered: 4339.95 (m³)
